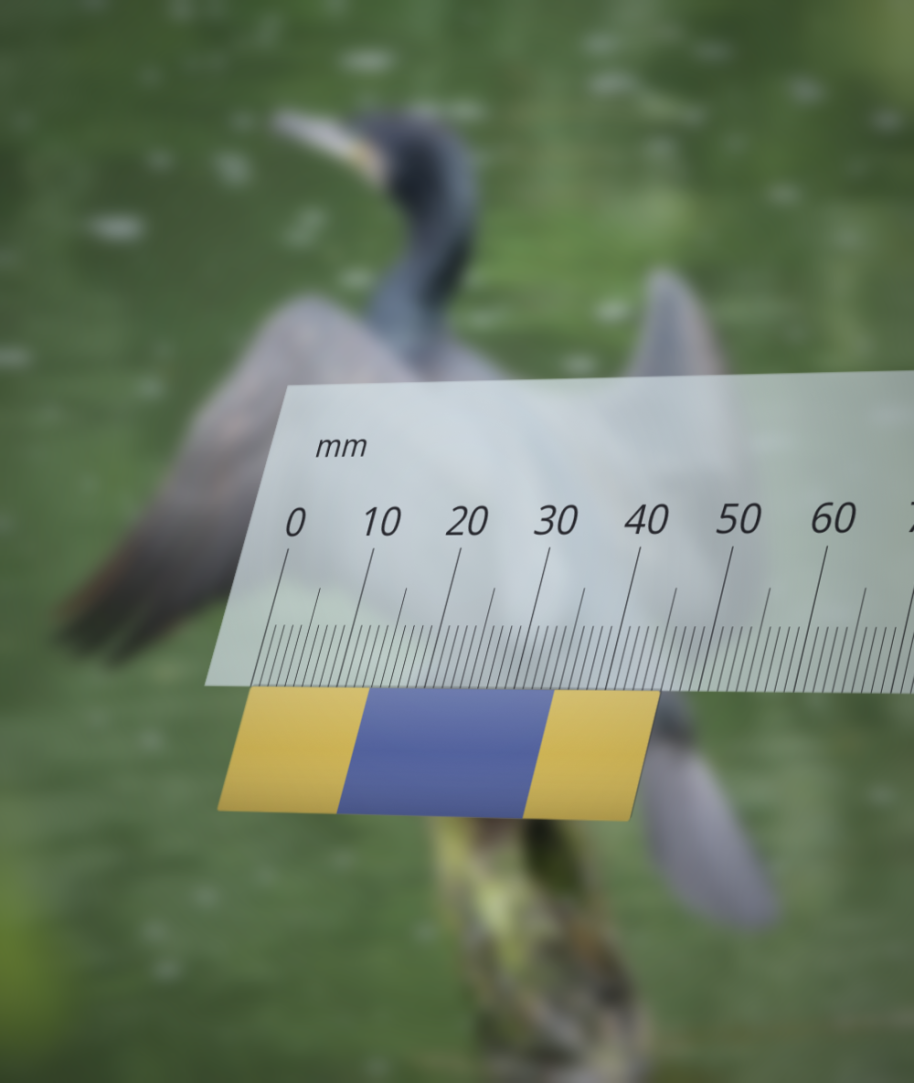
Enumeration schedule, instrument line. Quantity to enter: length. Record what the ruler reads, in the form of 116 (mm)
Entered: 46 (mm)
